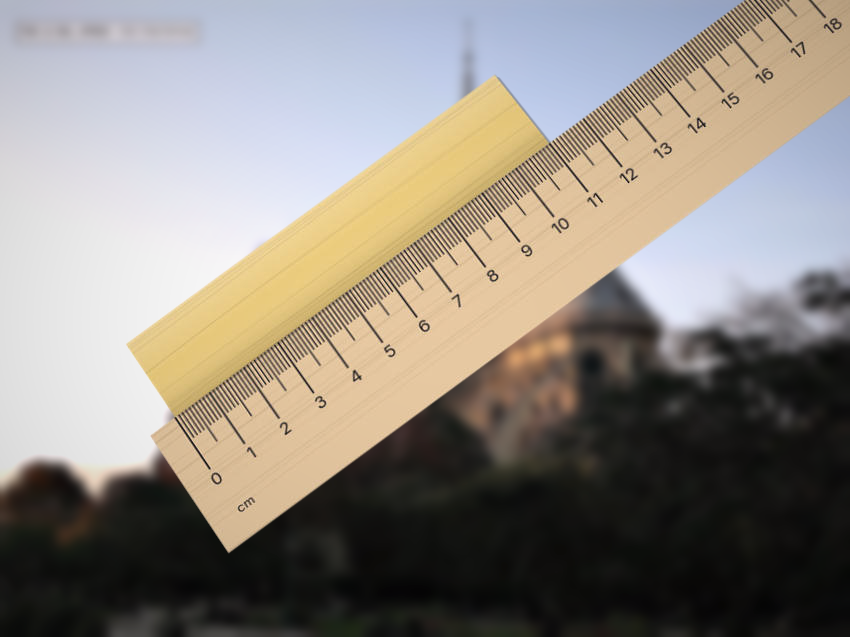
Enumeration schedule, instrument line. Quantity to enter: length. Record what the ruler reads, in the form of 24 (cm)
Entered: 11 (cm)
